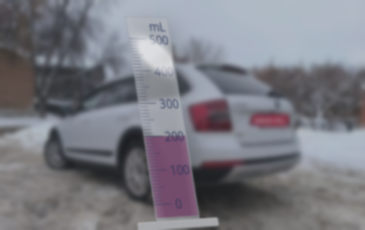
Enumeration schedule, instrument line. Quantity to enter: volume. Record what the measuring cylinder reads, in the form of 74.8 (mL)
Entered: 200 (mL)
